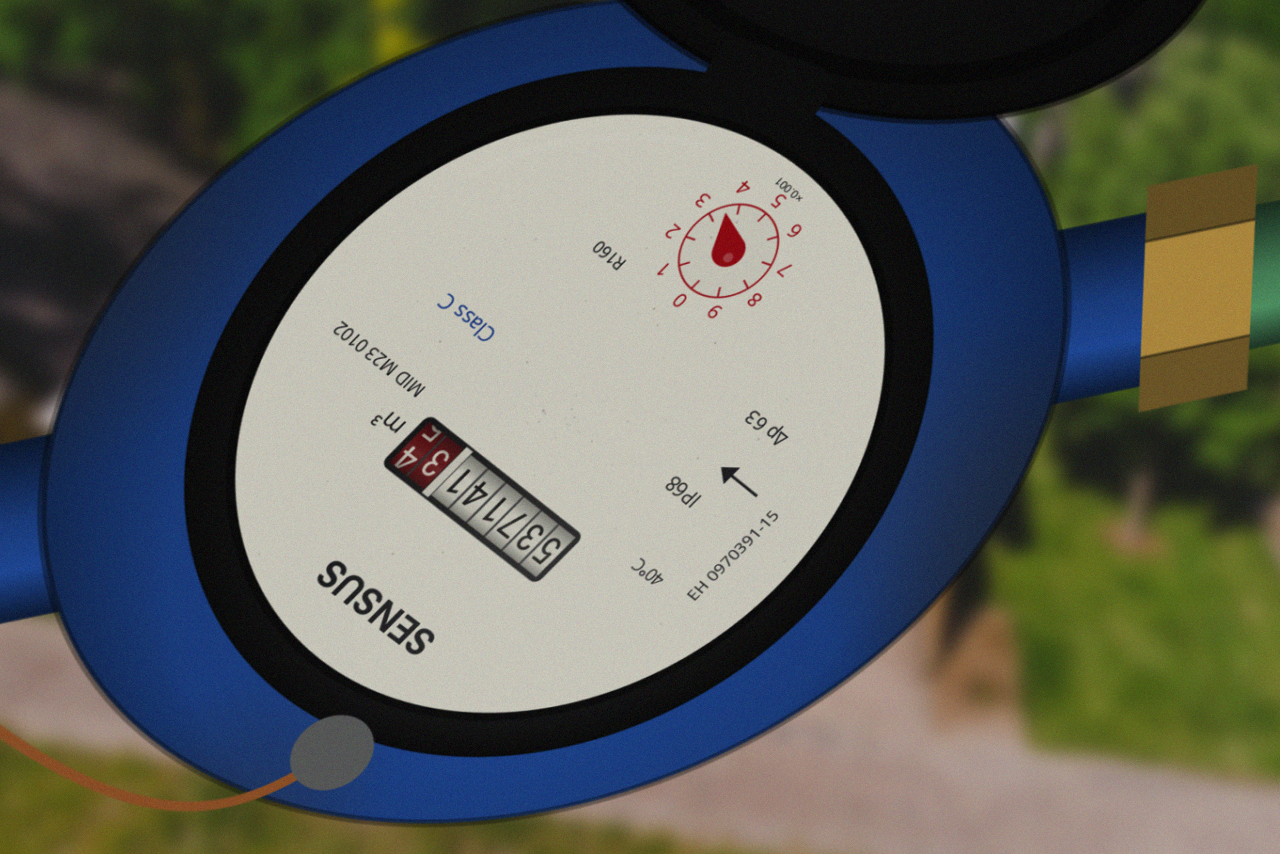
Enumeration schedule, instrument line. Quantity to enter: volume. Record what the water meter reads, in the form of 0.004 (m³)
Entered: 537141.343 (m³)
